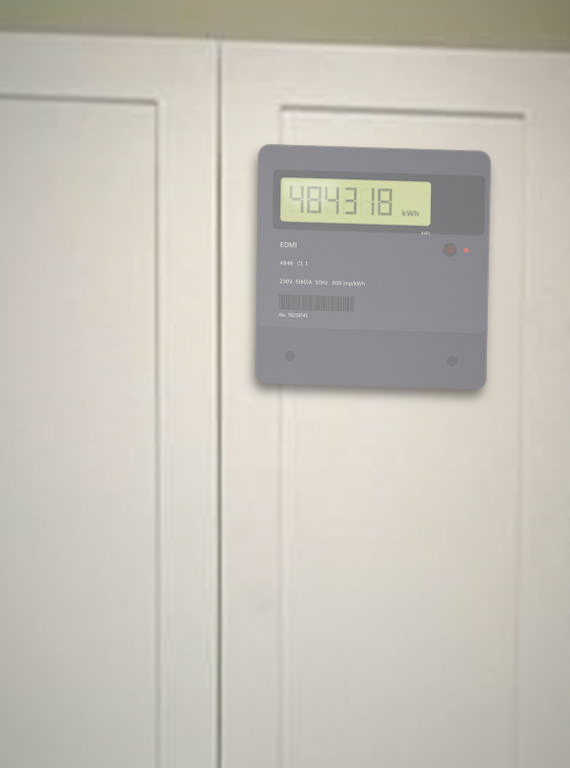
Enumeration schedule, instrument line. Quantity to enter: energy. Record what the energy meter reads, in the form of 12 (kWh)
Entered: 484318 (kWh)
